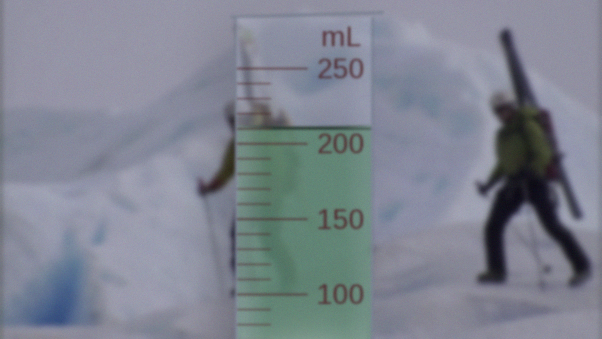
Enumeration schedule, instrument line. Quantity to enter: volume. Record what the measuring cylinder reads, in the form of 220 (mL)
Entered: 210 (mL)
